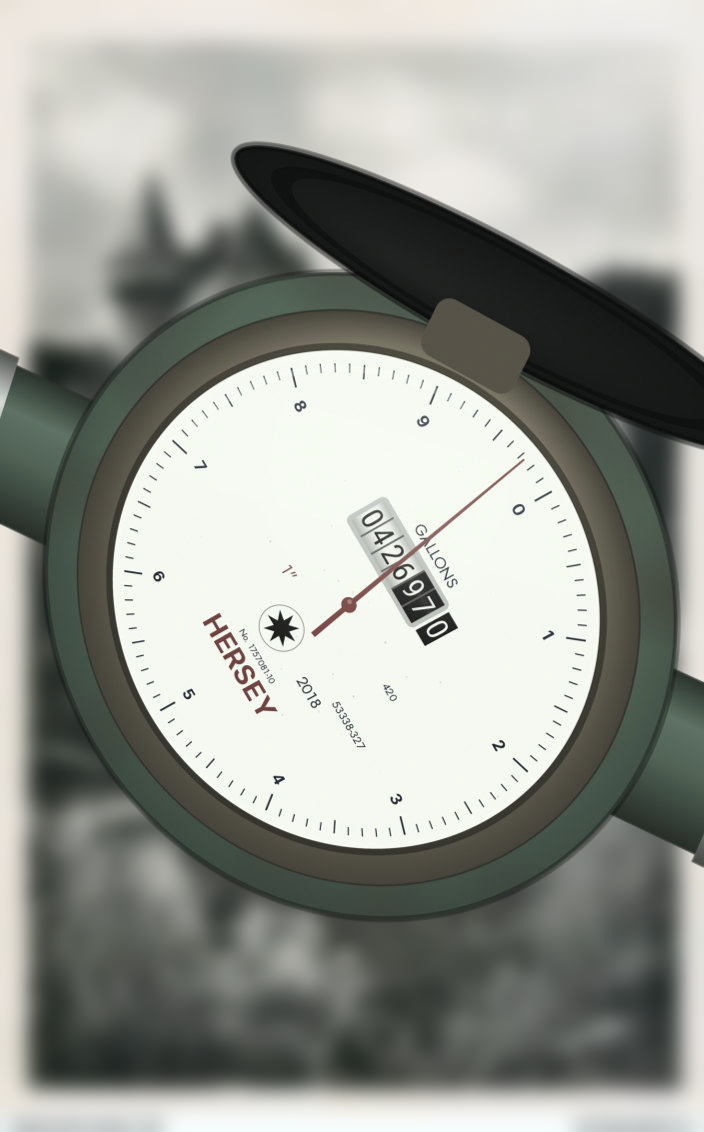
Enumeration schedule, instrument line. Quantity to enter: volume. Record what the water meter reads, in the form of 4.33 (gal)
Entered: 426969.7 (gal)
